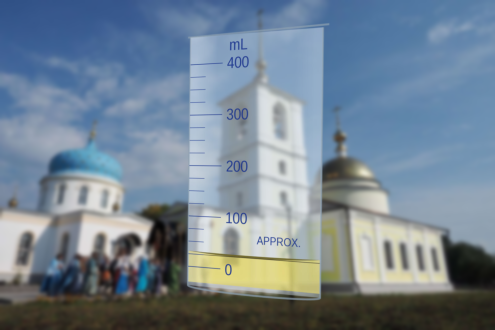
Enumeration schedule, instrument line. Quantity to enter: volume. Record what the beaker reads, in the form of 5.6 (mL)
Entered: 25 (mL)
